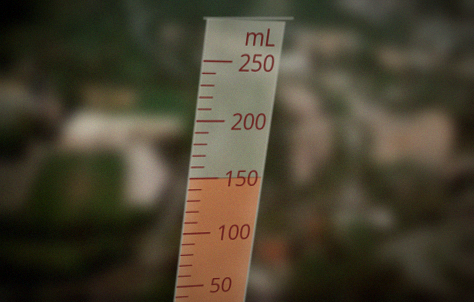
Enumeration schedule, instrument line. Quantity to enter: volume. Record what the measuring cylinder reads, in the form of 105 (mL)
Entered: 150 (mL)
